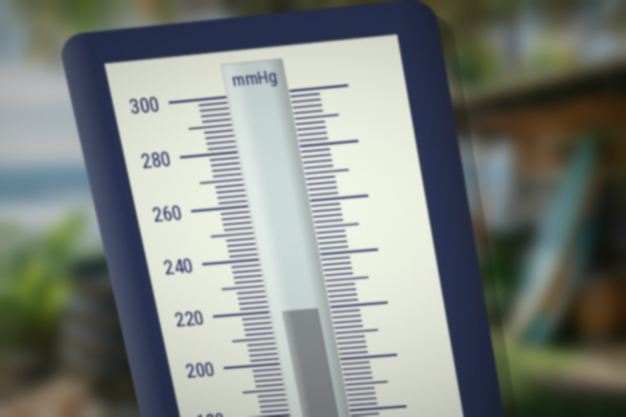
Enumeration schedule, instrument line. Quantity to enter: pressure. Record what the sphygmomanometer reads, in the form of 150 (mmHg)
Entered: 220 (mmHg)
